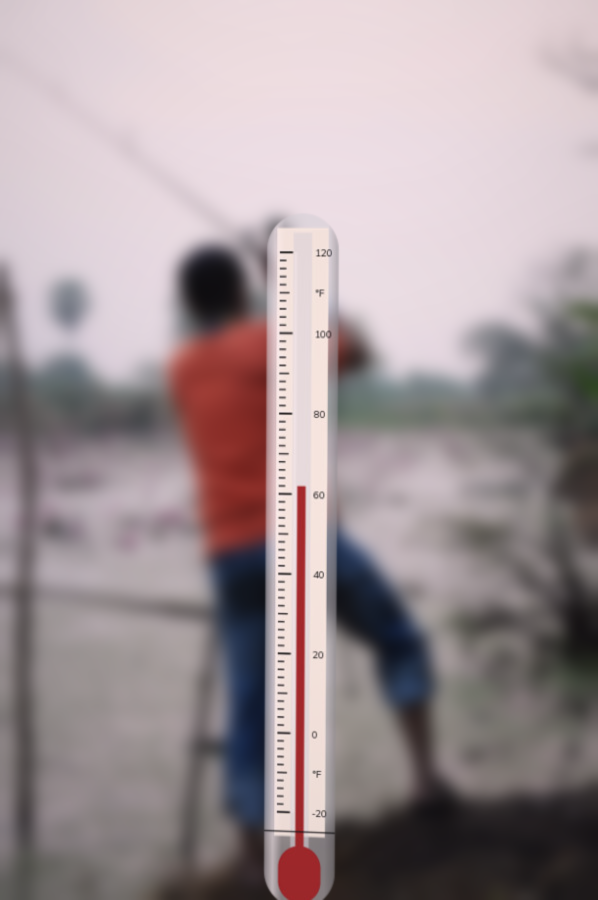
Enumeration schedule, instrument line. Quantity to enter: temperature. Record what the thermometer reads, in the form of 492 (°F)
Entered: 62 (°F)
